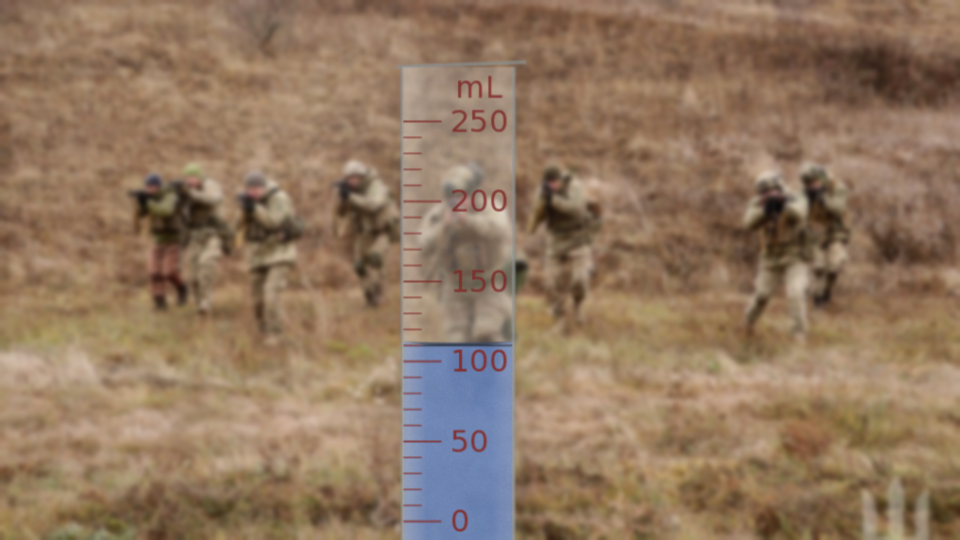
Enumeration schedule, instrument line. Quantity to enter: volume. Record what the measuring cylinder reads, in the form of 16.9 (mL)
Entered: 110 (mL)
